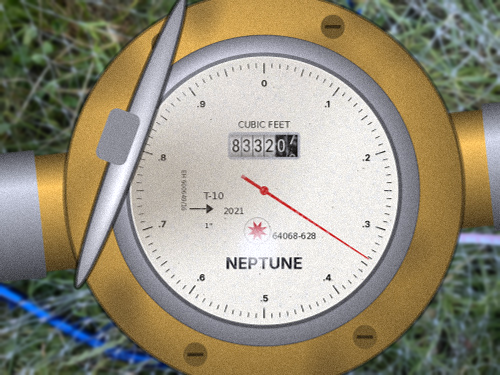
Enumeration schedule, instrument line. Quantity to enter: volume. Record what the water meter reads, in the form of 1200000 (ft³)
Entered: 833207.34 (ft³)
